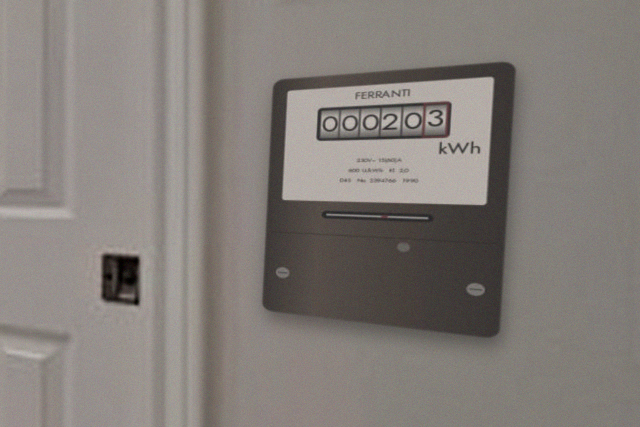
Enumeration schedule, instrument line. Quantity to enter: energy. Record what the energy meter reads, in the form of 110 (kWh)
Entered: 20.3 (kWh)
